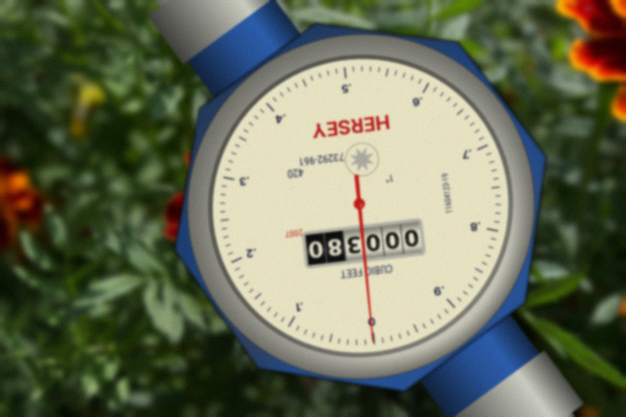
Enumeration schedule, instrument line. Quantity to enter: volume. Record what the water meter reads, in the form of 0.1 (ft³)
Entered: 380.00 (ft³)
